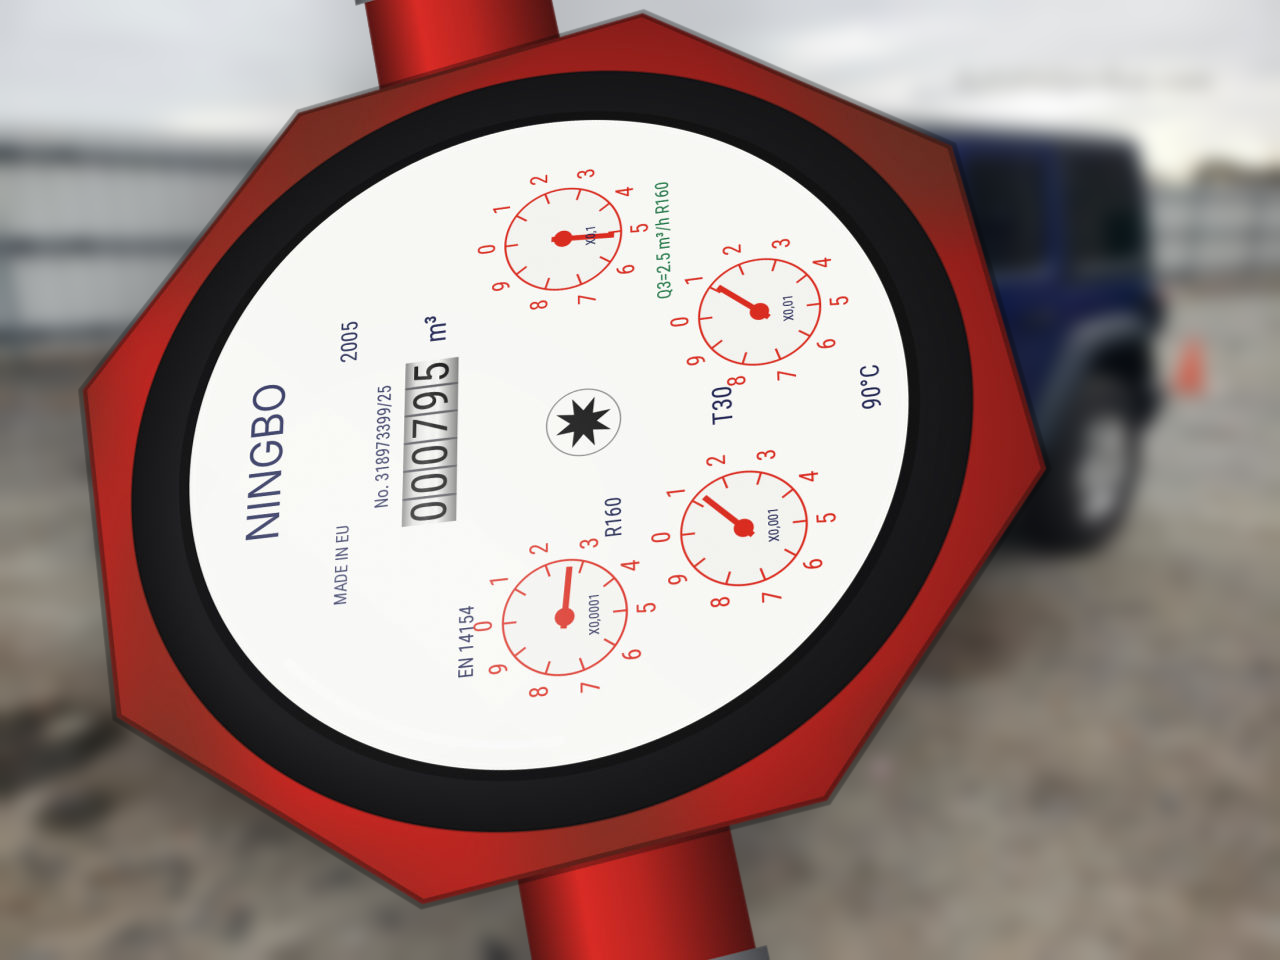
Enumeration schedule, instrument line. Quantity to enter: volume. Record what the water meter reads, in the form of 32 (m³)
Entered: 795.5112 (m³)
